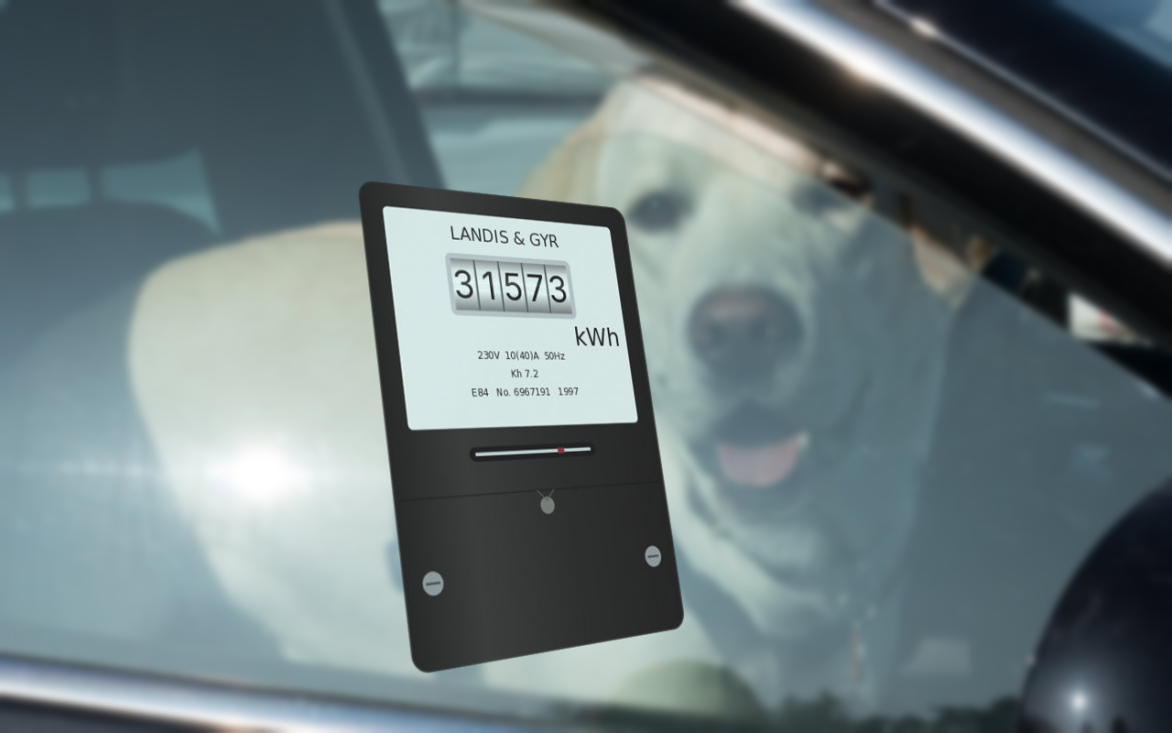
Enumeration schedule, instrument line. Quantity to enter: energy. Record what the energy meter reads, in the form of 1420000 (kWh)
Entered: 31573 (kWh)
